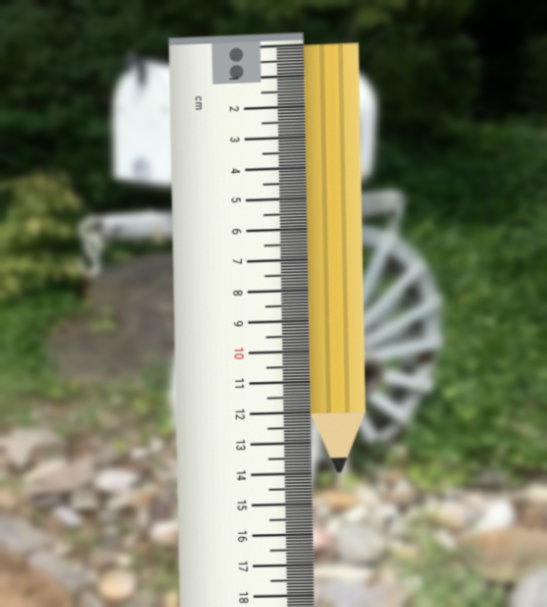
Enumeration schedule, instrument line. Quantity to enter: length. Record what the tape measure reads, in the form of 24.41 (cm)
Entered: 14 (cm)
